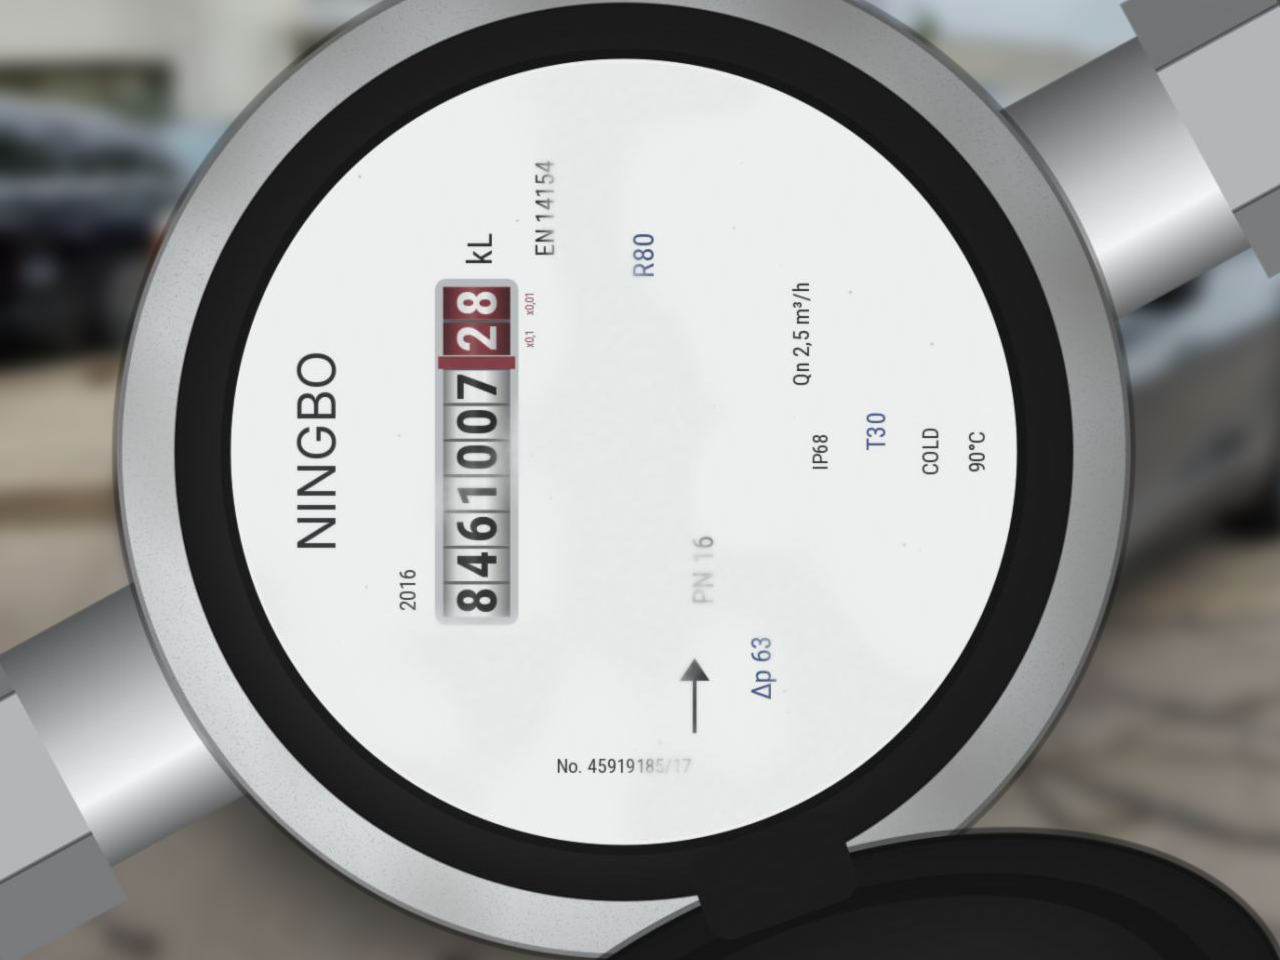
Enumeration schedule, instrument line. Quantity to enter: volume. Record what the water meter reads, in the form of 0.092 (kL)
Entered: 8461007.28 (kL)
